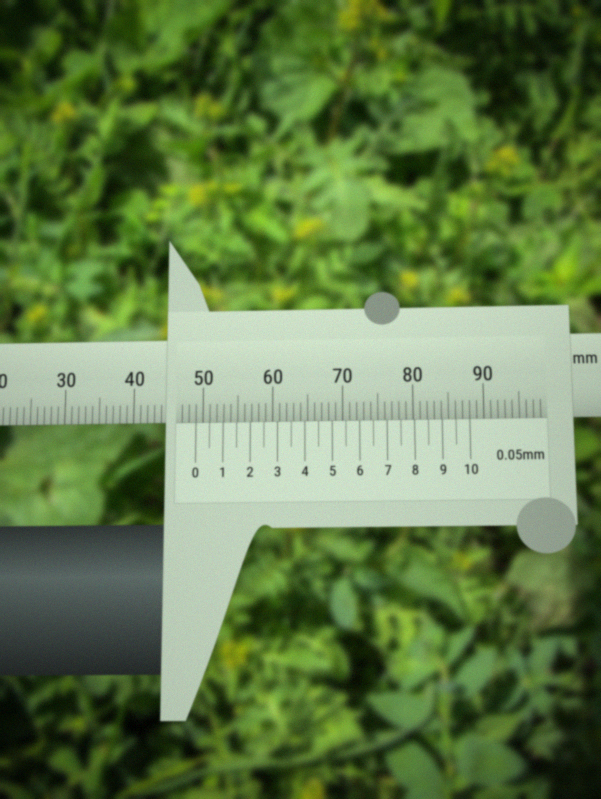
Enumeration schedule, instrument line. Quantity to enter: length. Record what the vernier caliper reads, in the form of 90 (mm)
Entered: 49.0 (mm)
